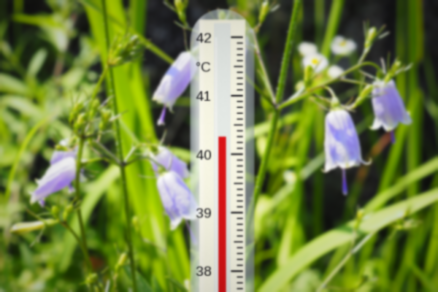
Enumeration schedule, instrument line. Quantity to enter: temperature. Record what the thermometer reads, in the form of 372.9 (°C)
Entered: 40.3 (°C)
